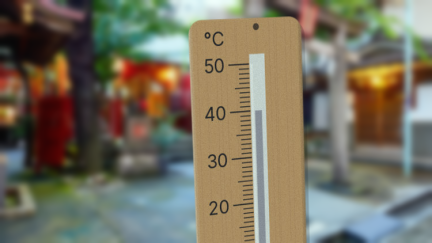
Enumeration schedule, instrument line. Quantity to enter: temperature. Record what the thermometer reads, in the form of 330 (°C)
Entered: 40 (°C)
